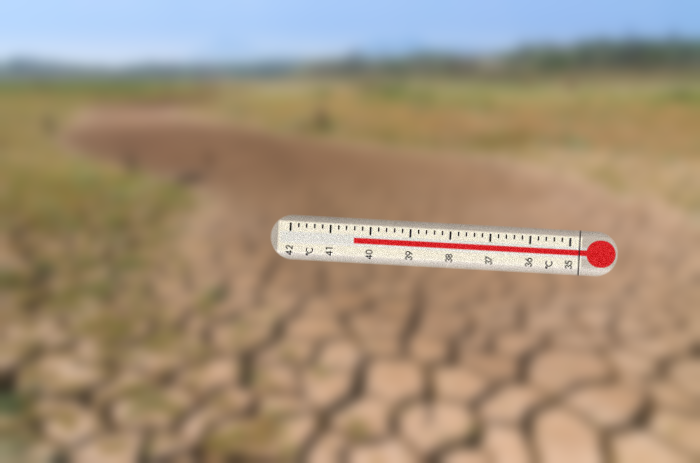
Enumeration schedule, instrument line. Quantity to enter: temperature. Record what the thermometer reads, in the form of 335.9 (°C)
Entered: 40.4 (°C)
